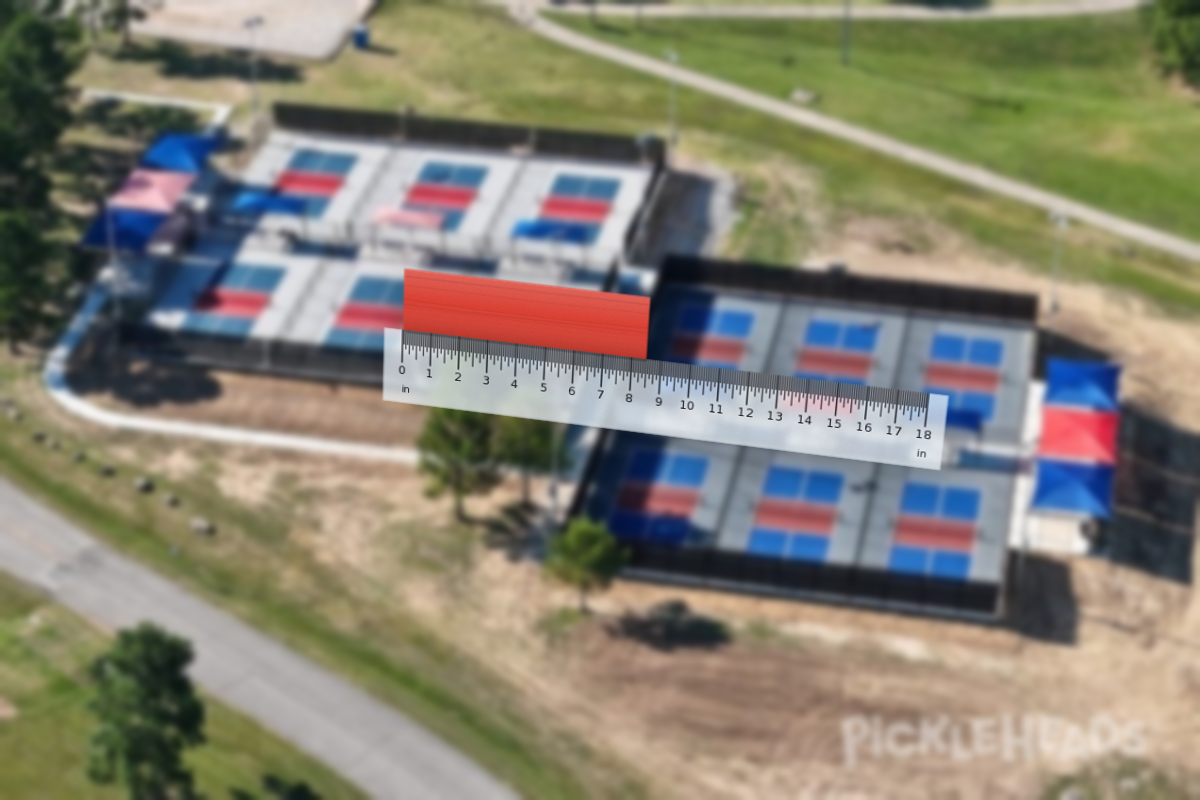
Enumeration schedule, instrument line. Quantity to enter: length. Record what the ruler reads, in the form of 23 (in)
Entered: 8.5 (in)
